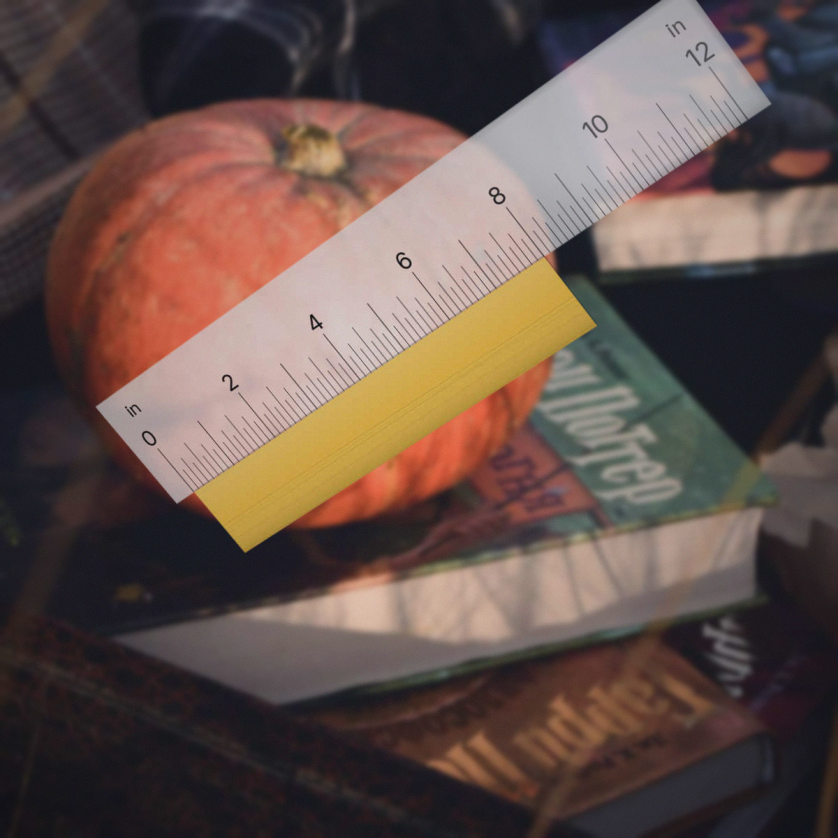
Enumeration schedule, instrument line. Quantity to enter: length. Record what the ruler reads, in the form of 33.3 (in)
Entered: 8 (in)
